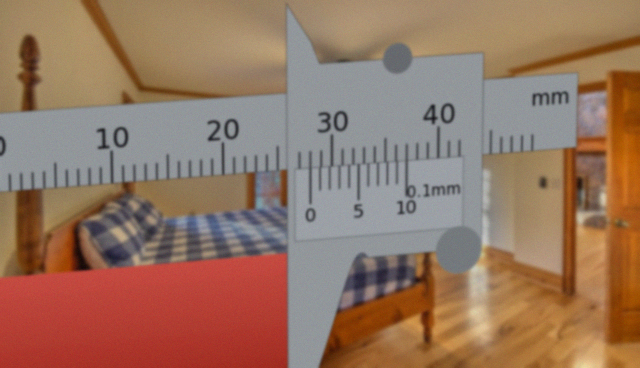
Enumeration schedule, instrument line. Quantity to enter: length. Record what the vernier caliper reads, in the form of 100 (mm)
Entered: 28.0 (mm)
